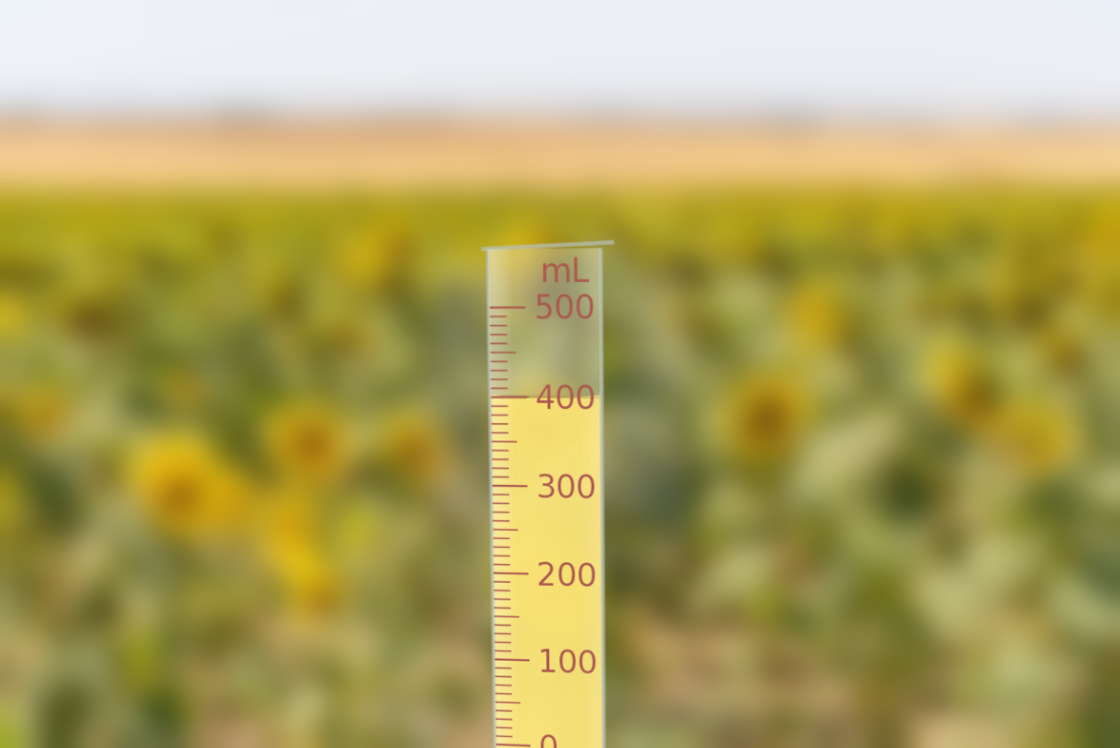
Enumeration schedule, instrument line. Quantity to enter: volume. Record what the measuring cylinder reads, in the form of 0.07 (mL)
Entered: 400 (mL)
